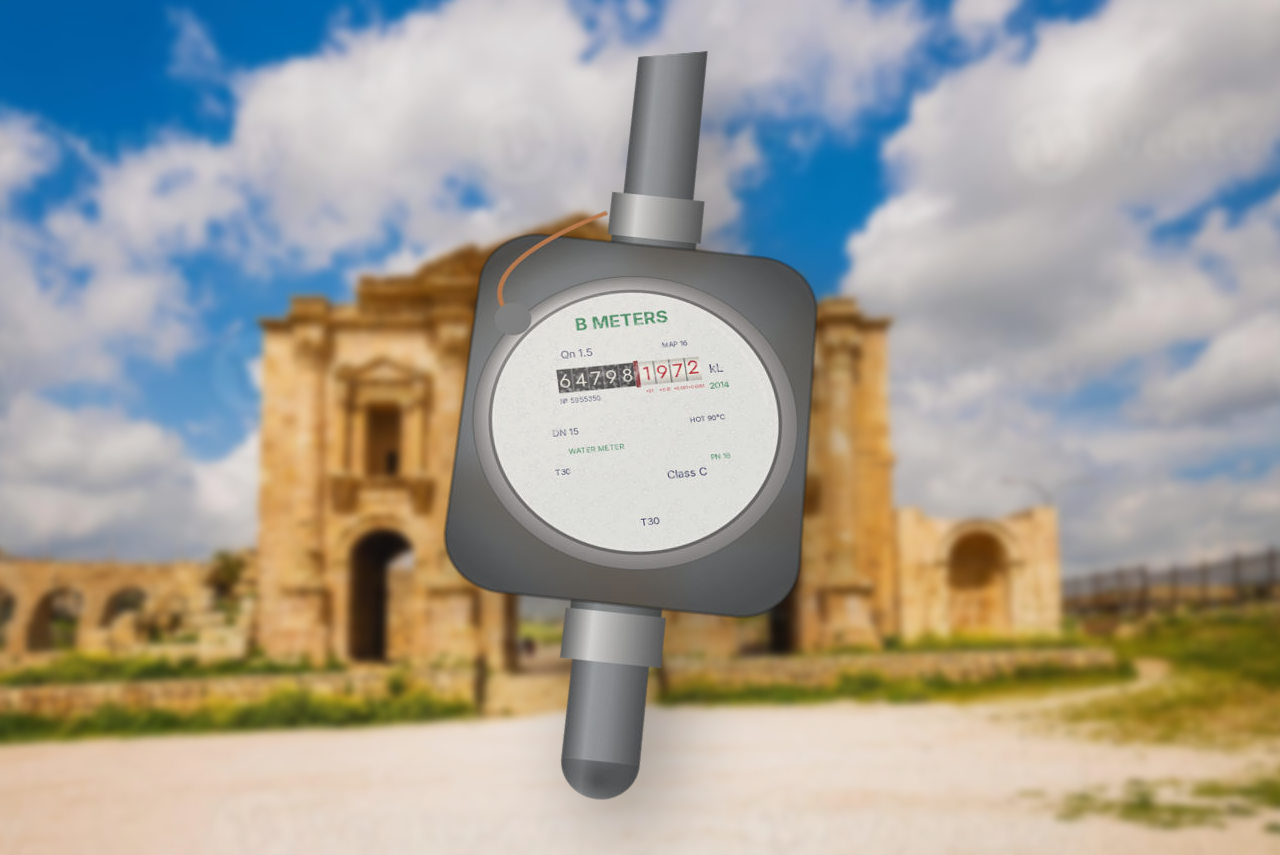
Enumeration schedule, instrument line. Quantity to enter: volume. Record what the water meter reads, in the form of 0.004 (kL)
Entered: 64798.1972 (kL)
